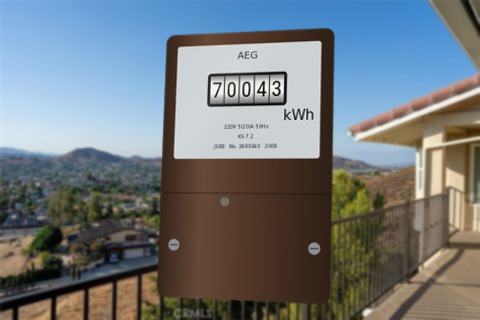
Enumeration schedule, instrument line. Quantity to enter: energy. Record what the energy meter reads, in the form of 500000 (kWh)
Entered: 70043 (kWh)
